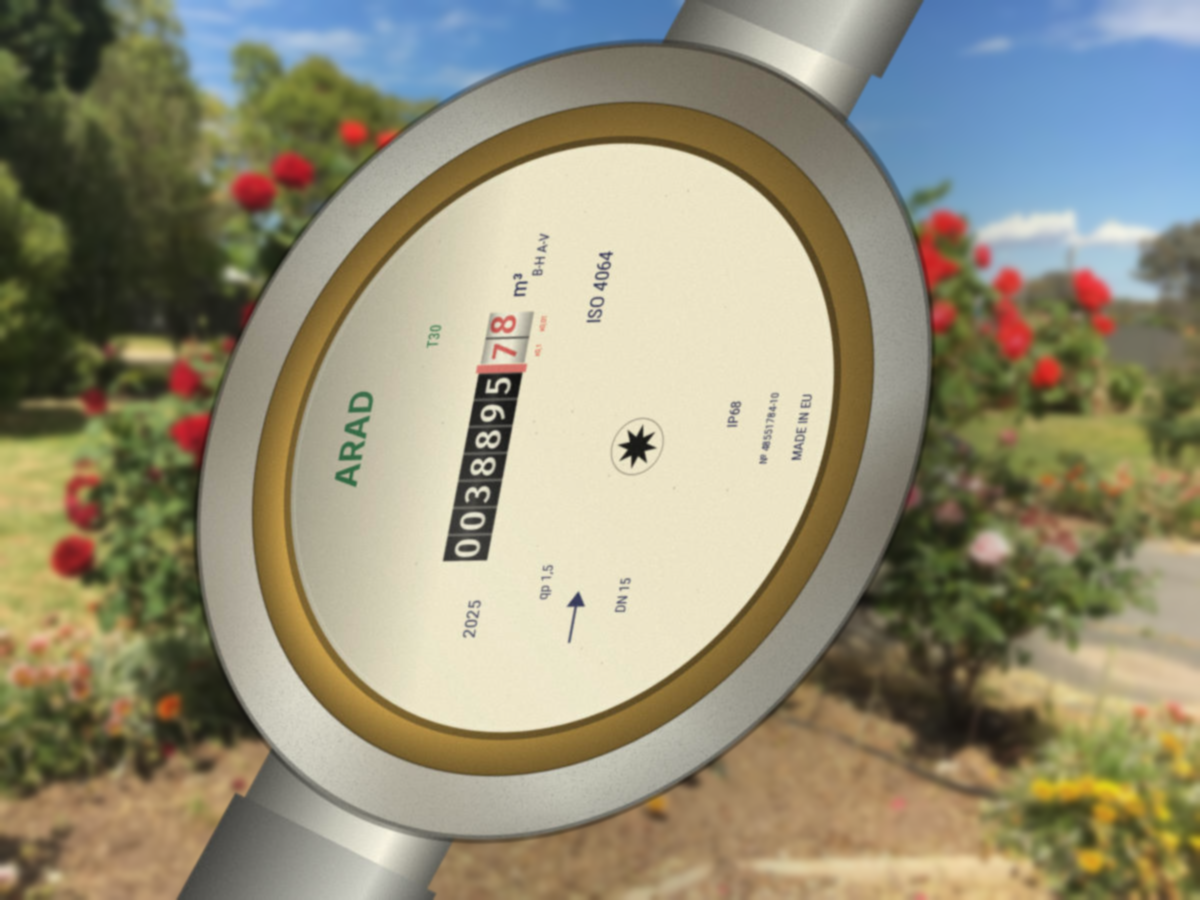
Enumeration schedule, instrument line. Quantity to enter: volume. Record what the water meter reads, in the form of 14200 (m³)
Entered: 38895.78 (m³)
